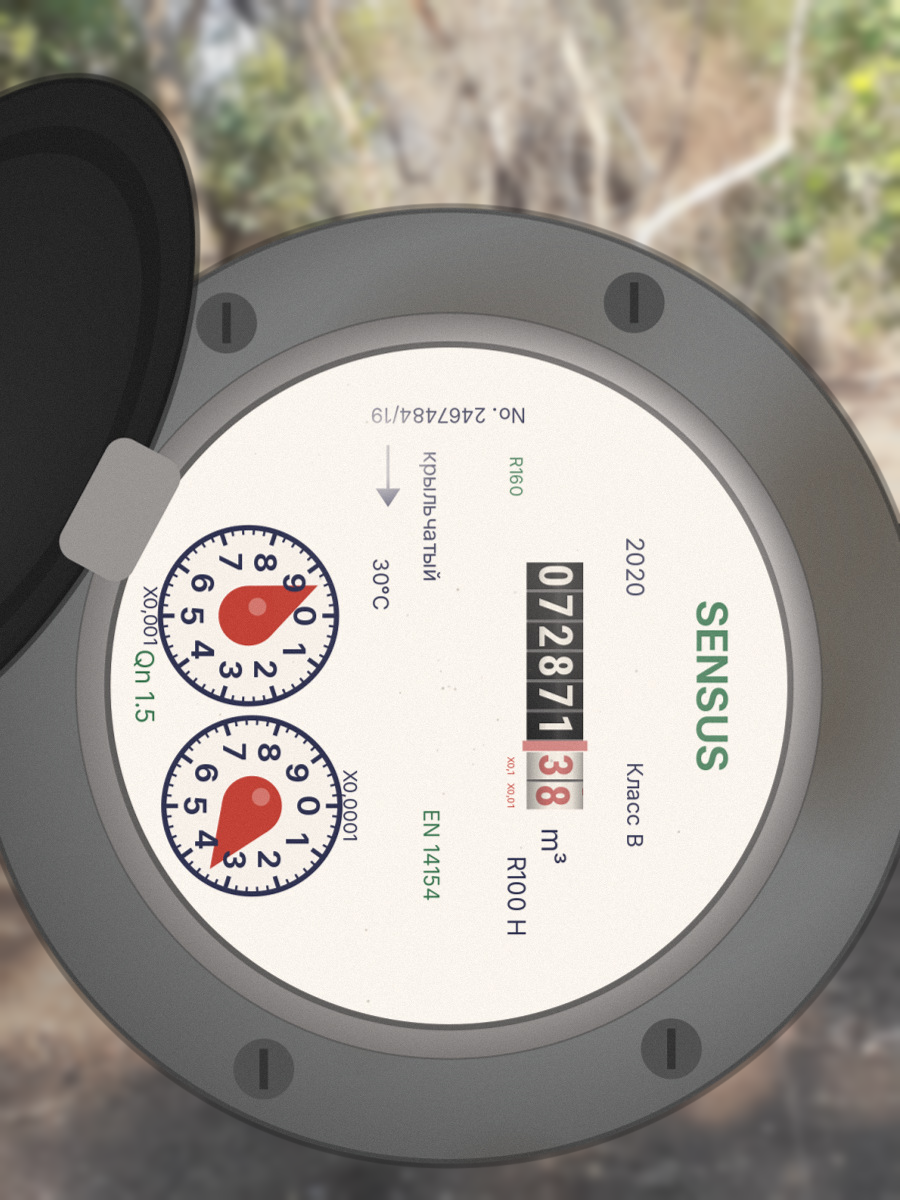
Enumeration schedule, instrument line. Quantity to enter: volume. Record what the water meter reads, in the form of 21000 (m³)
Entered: 72871.3793 (m³)
